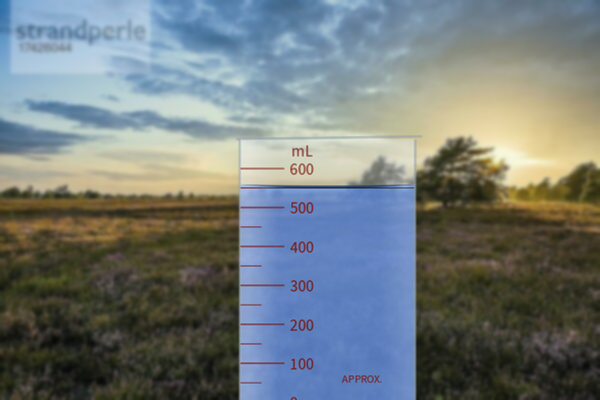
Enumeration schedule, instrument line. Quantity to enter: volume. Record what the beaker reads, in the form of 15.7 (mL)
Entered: 550 (mL)
